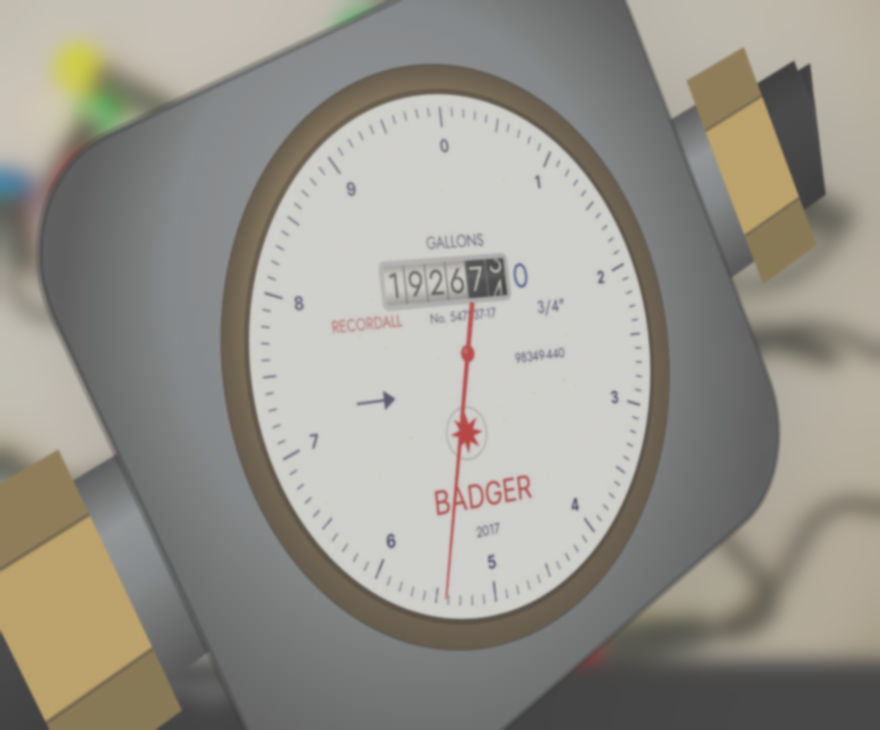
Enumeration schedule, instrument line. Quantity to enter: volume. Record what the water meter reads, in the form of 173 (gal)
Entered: 1926735.4 (gal)
